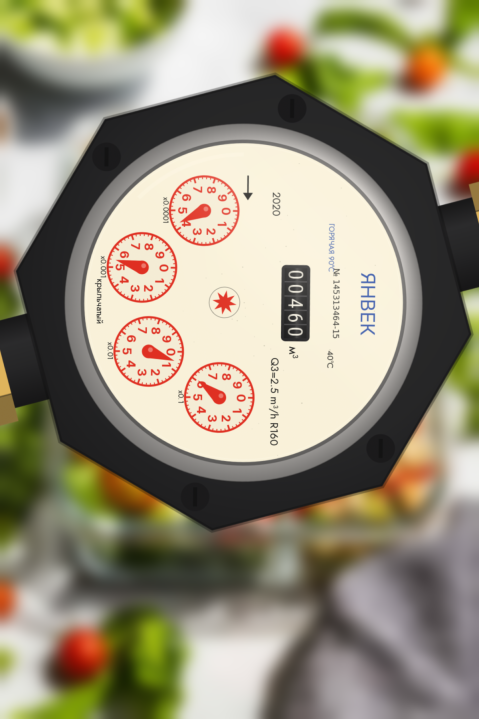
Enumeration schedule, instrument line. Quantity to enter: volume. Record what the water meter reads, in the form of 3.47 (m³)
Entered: 460.6054 (m³)
